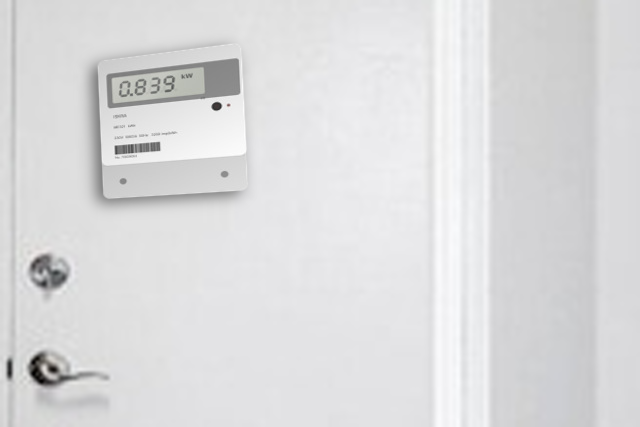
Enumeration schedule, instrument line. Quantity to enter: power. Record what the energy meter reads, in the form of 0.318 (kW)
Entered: 0.839 (kW)
